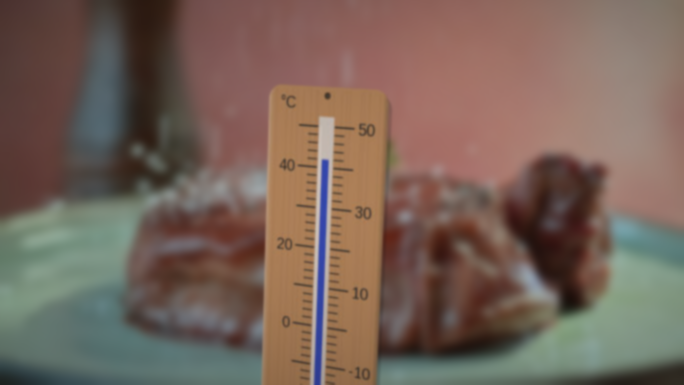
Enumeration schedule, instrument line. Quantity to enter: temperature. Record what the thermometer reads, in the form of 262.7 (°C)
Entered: 42 (°C)
